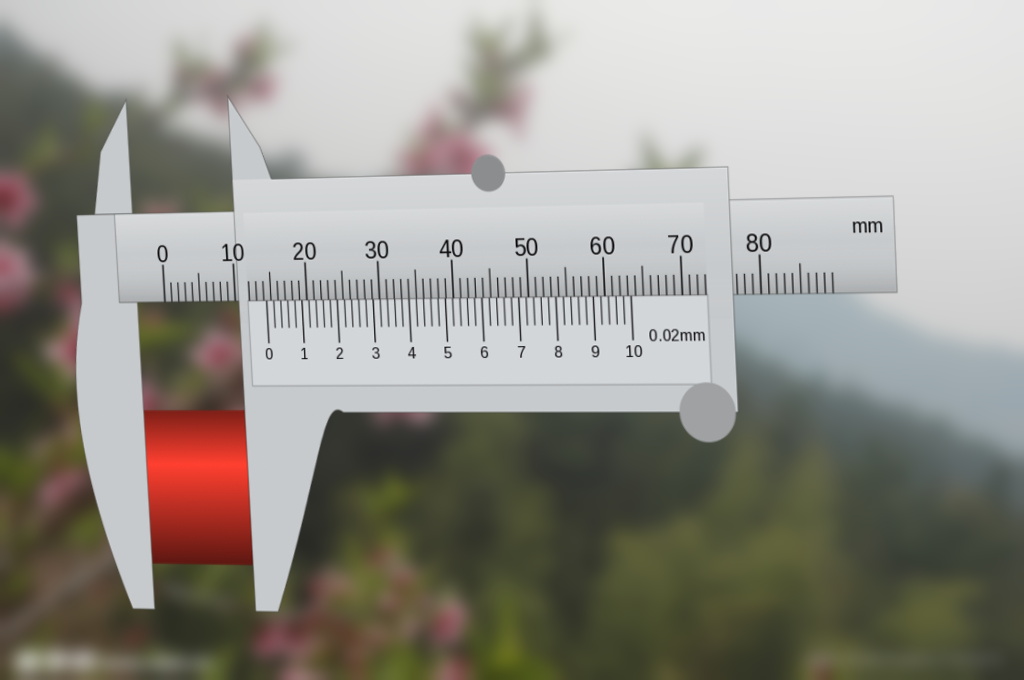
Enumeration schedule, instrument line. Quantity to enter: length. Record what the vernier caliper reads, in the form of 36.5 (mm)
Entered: 14.4 (mm)
